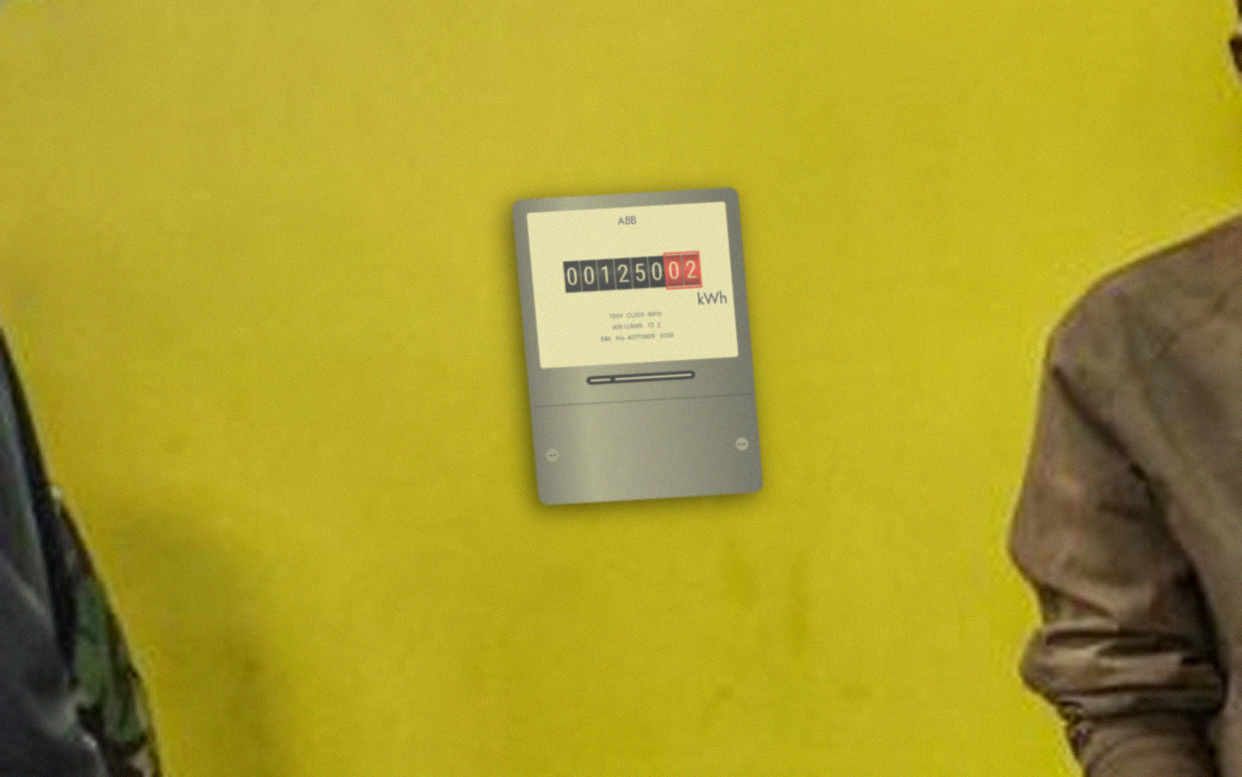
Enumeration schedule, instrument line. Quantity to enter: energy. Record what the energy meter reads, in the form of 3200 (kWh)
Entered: 1250.02 (kWh)
